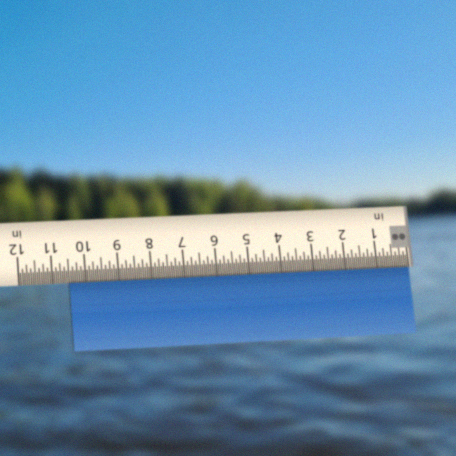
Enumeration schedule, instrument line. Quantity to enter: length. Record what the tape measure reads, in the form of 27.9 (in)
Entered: 10.5 (in)
